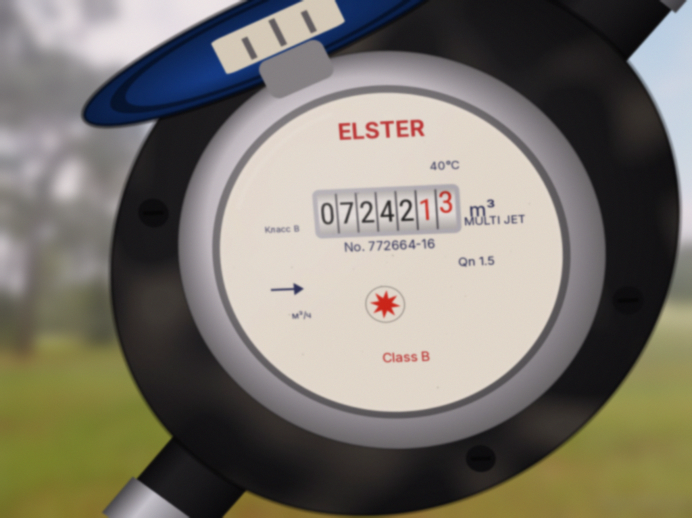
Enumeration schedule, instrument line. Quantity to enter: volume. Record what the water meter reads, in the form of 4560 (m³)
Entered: 7242.13 (m³)
